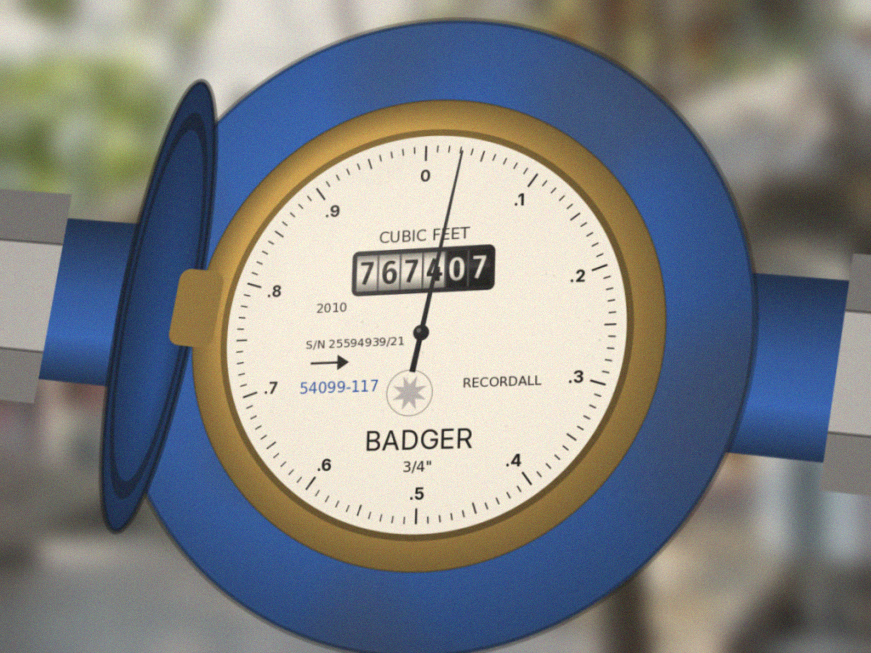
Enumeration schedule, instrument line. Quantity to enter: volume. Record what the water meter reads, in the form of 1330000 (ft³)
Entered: 767407.03 (ft³)
